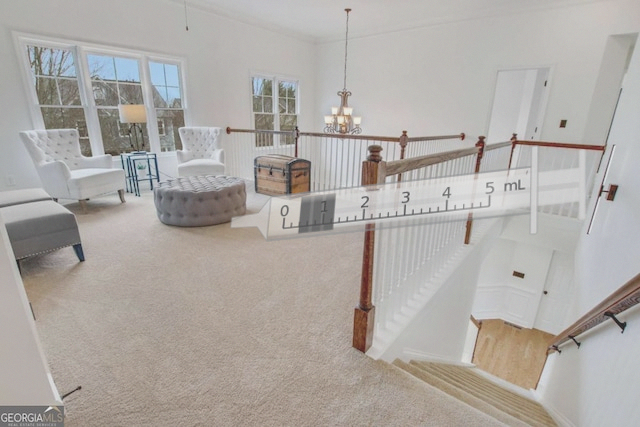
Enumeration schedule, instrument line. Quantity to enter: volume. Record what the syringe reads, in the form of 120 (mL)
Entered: 0.4 (mL)
